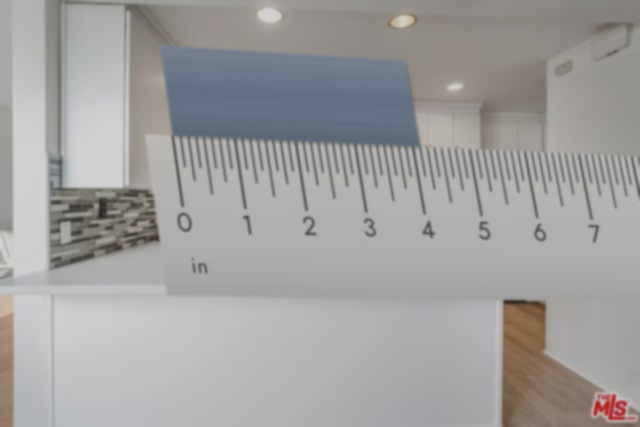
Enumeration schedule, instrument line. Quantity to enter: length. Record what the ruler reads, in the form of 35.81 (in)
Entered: 4.125 (in)
